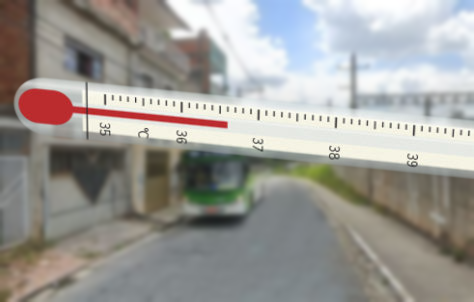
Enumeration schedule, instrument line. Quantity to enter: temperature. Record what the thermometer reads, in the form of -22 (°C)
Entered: 36.6 (°C)
